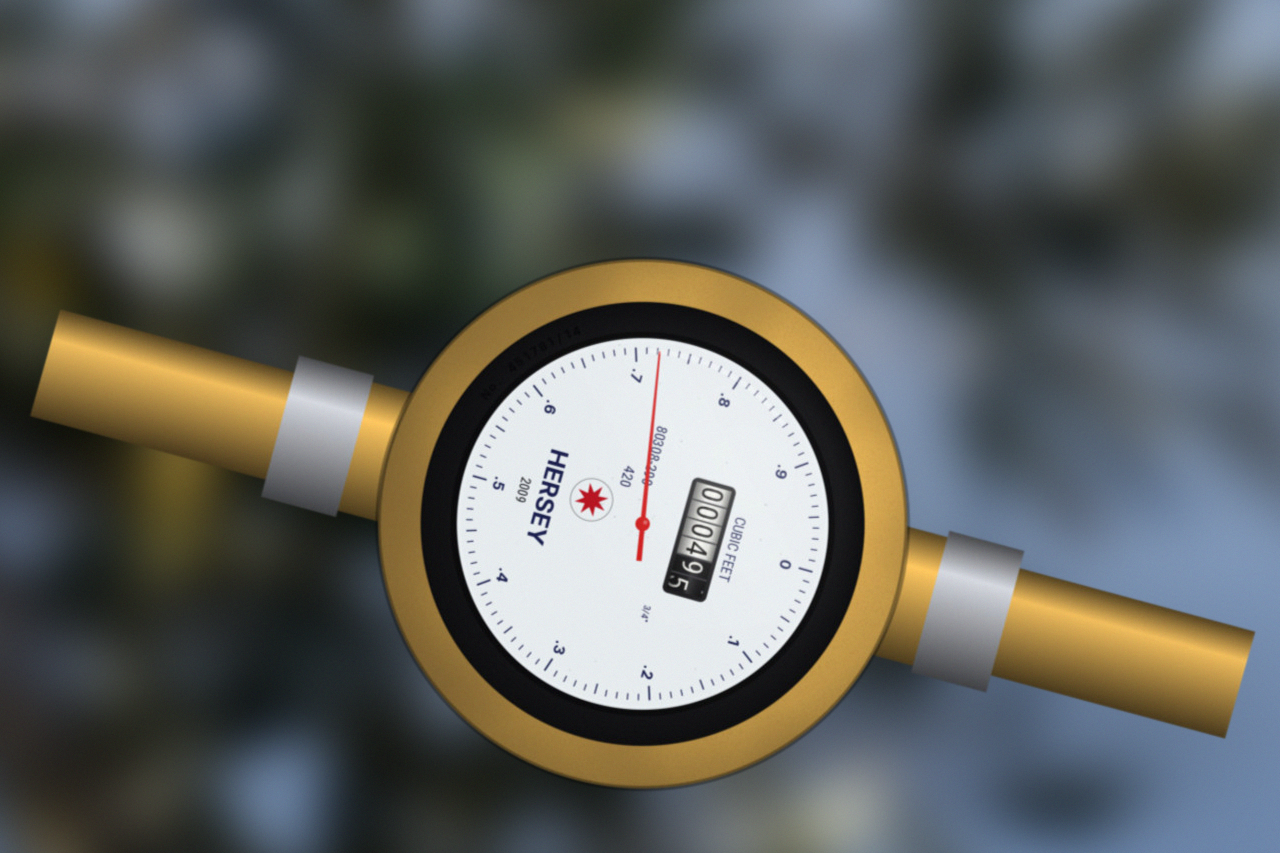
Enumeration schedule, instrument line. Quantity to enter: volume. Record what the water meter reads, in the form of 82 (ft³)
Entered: 494.72 (ft³)
